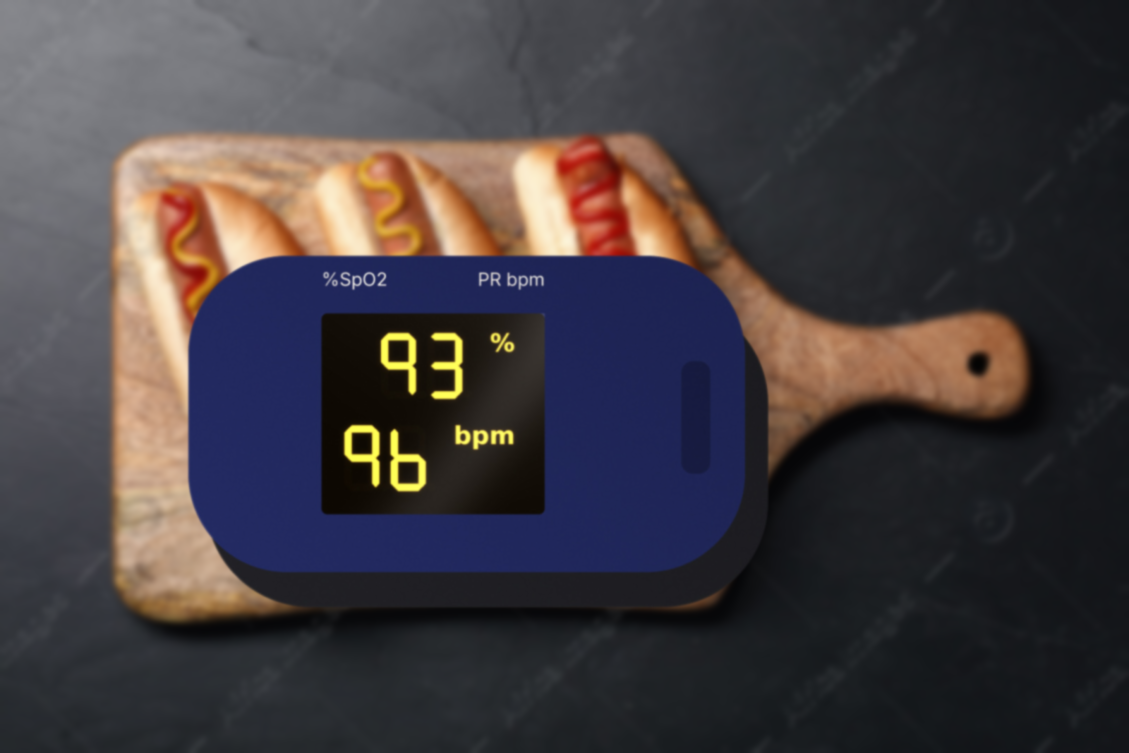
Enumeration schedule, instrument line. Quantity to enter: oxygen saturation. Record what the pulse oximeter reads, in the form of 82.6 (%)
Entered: 93 (%)
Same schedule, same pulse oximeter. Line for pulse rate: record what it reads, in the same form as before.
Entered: 96 (bpm)
